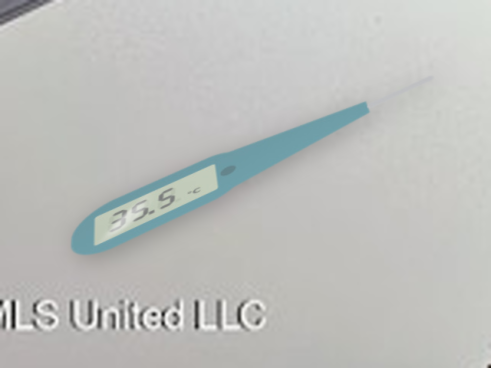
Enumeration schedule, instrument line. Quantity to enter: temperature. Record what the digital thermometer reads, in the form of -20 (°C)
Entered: 35.5 (°C)
